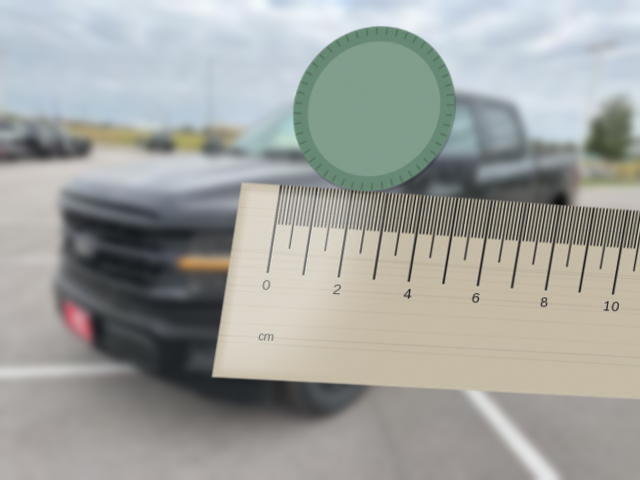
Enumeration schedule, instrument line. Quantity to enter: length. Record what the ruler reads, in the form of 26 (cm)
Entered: 4.5 (cm)
